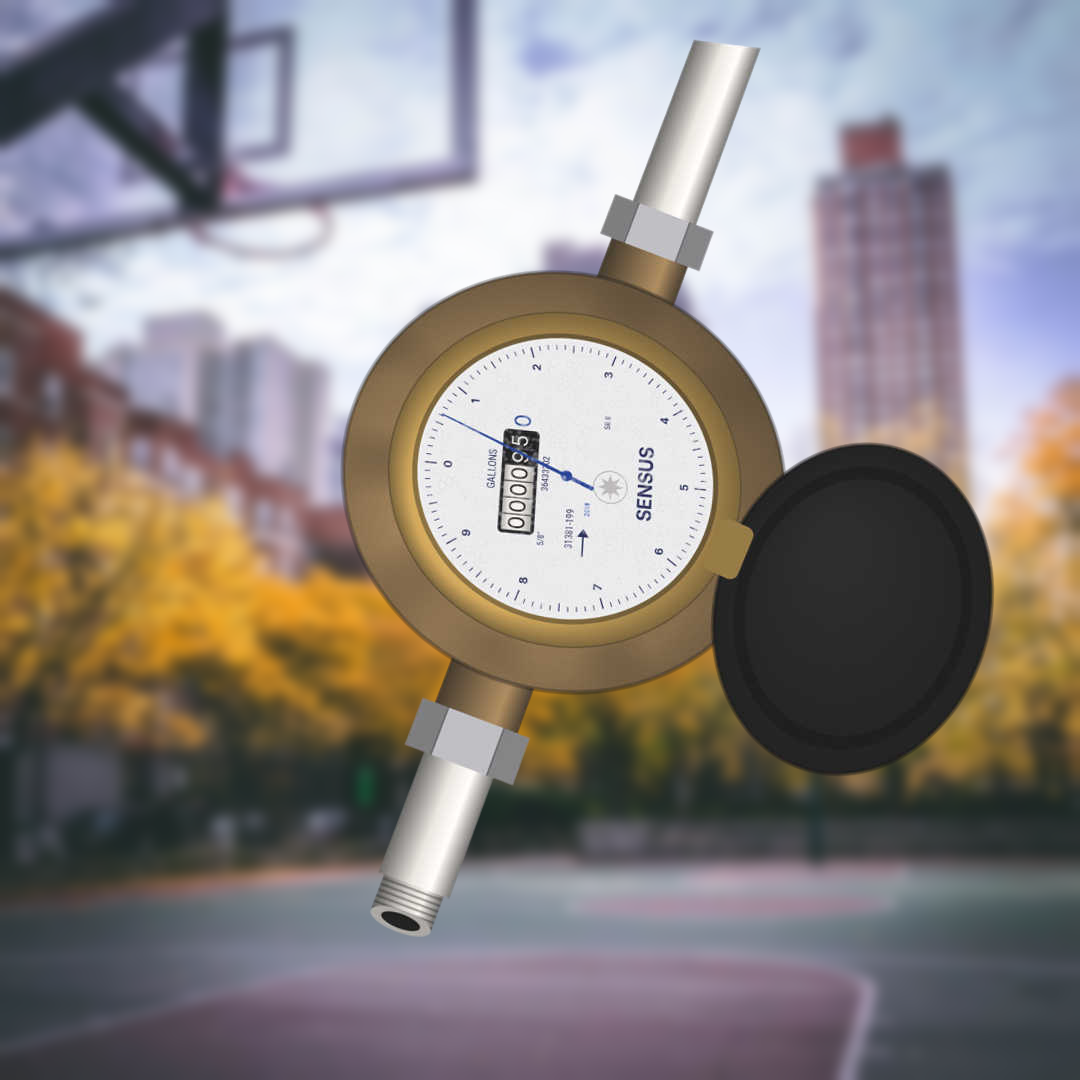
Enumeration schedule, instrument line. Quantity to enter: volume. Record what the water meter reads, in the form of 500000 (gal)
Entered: 950.6 (gal)
